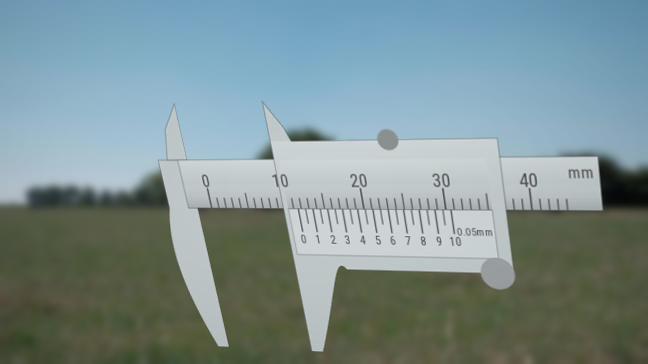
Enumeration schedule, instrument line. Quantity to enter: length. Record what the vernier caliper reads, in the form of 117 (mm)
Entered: 11.6 (mm)
